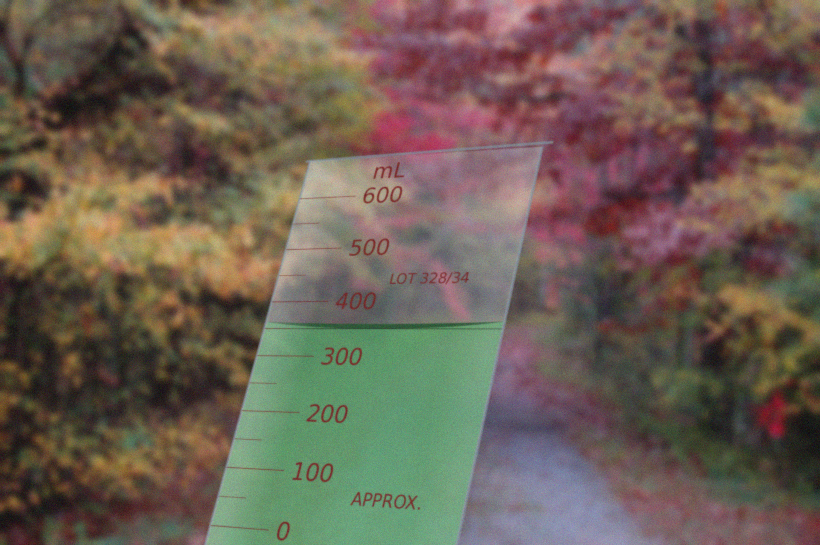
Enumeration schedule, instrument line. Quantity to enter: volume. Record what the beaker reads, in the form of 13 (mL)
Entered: 350 (mL)
